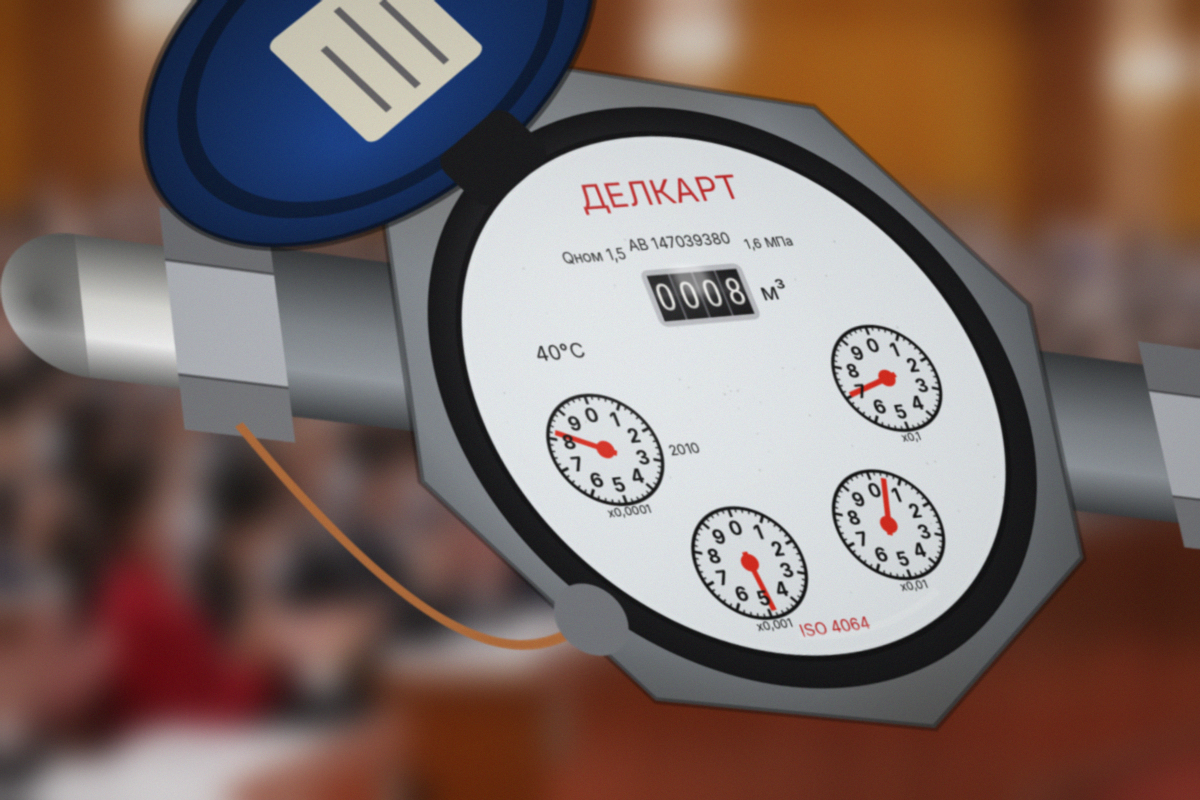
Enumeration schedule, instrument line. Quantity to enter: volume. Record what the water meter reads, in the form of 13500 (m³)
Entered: 8.7048 (m³)
